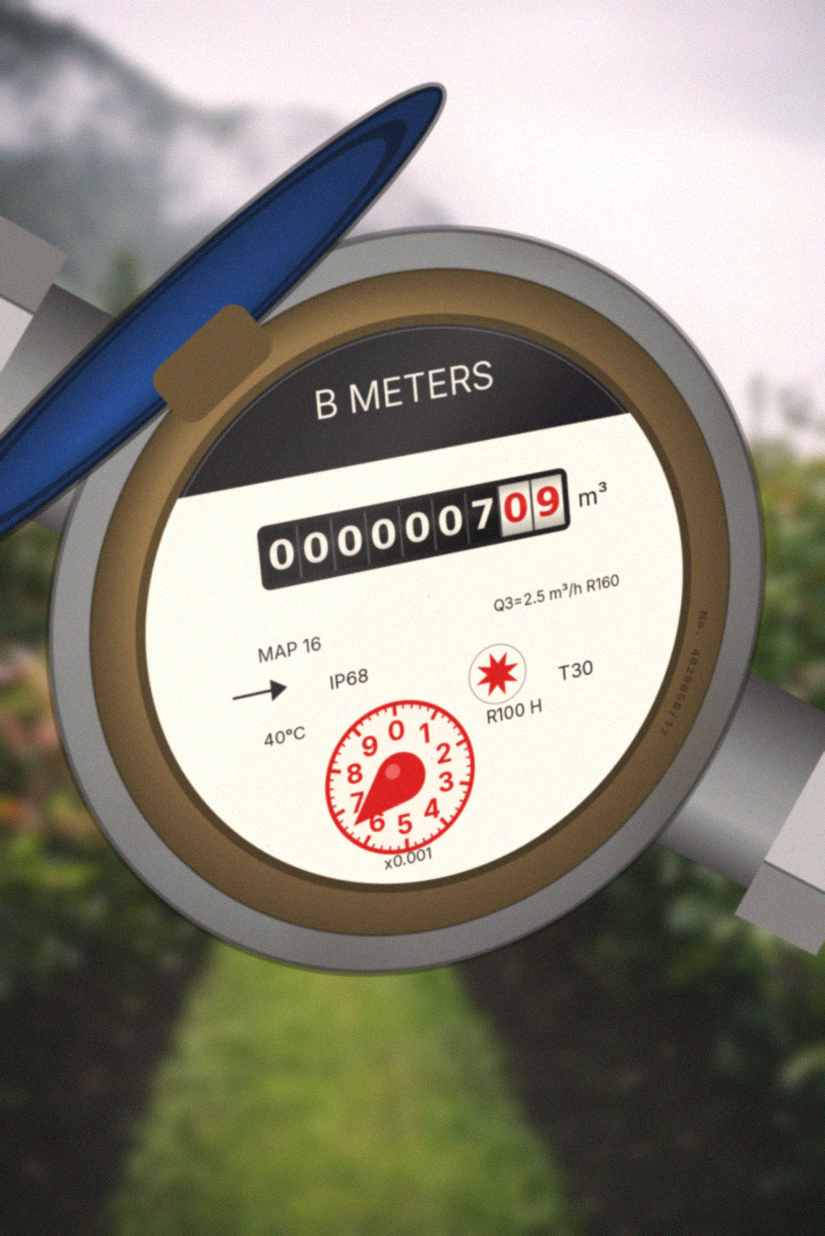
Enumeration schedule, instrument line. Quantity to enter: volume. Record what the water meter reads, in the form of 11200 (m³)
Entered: 7.096 (m³)
